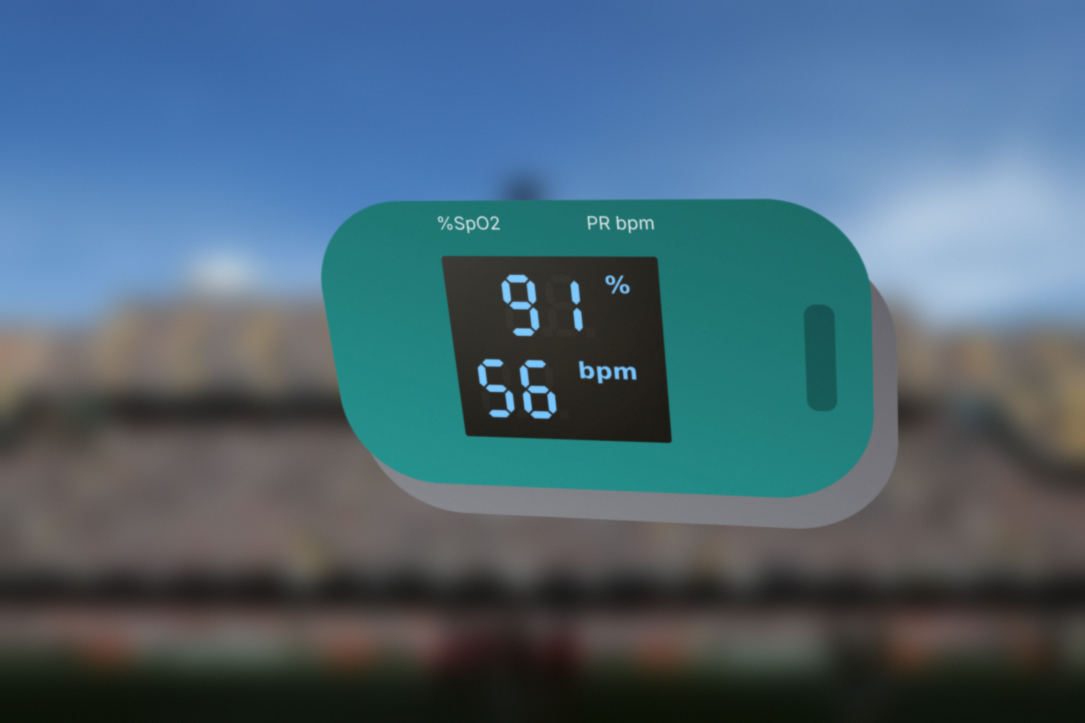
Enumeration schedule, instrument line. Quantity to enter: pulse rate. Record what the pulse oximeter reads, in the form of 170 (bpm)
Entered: 56 (bpm)
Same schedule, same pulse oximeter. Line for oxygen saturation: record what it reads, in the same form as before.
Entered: 91 (%)
